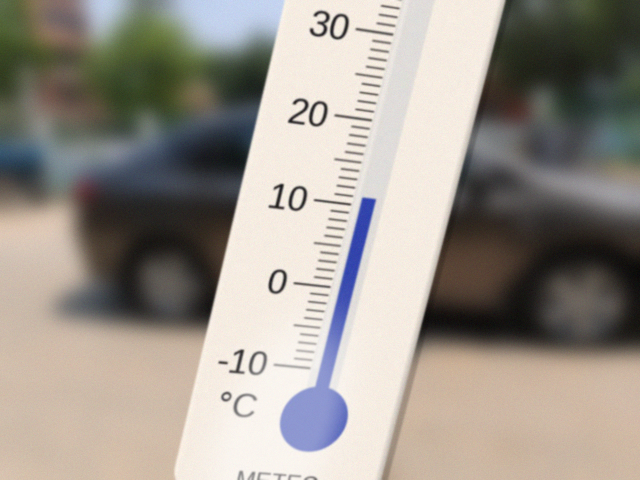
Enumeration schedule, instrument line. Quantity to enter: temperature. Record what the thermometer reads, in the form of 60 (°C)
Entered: 11 (°C)
